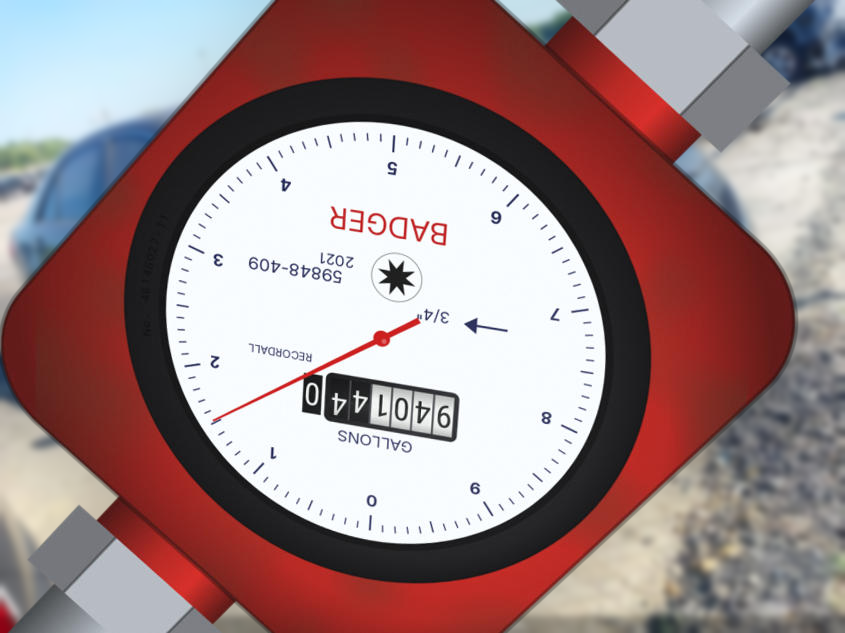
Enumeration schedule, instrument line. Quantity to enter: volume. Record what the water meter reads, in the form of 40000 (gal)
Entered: 9401441.5 (gal)
